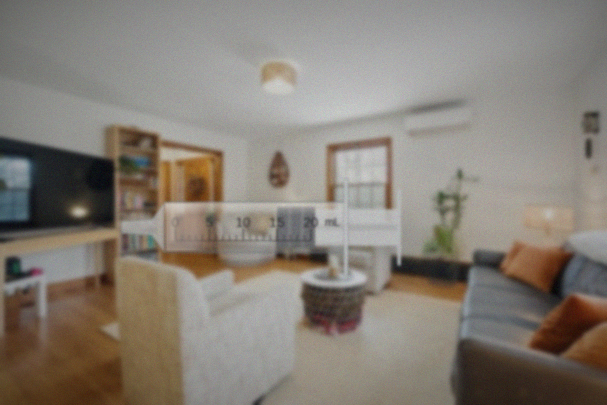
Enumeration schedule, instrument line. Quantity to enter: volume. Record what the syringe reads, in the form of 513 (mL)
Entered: 15 (mL)
